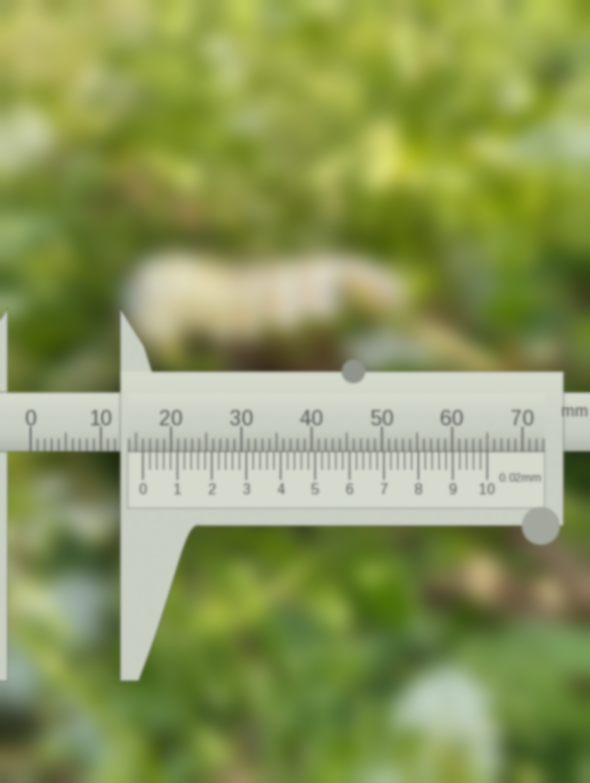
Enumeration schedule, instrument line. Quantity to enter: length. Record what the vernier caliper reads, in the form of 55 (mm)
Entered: 16.0 (mm)
